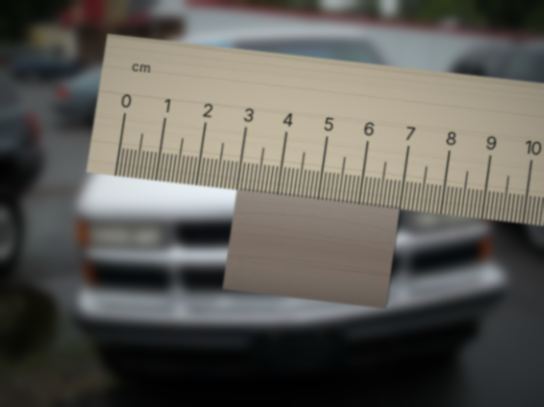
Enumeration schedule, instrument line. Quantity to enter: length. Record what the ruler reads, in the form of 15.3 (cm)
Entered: 4 (cm)
